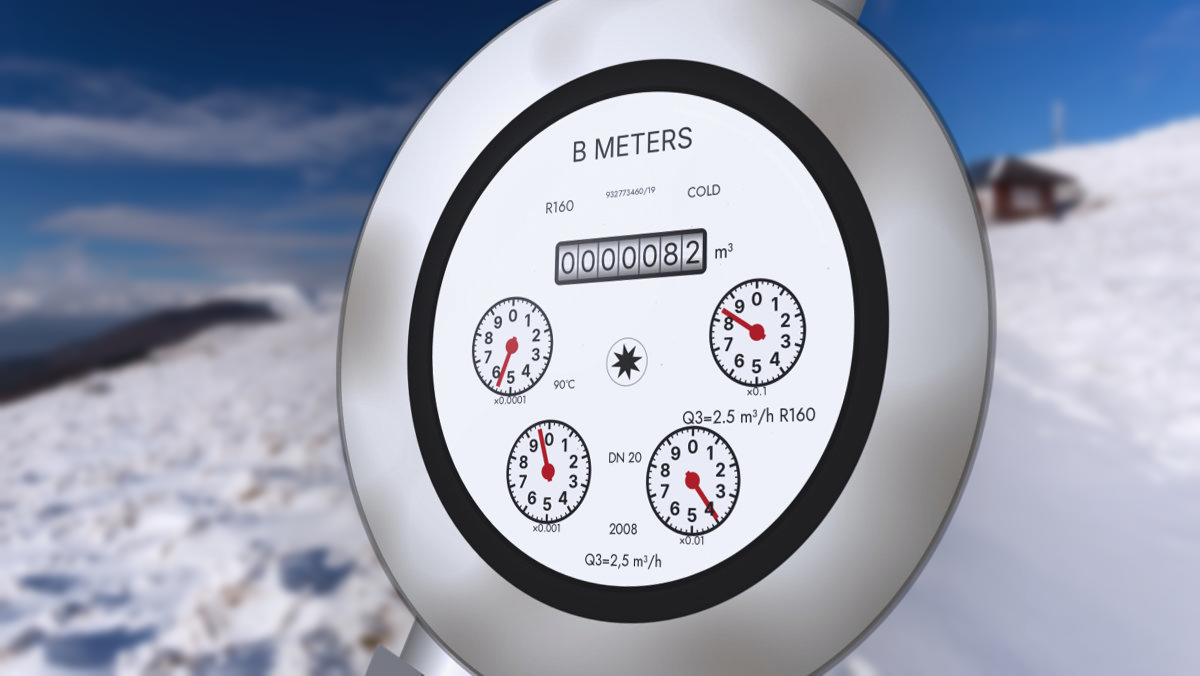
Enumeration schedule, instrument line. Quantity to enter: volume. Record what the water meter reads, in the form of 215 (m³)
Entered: 82.8395 (m³)
